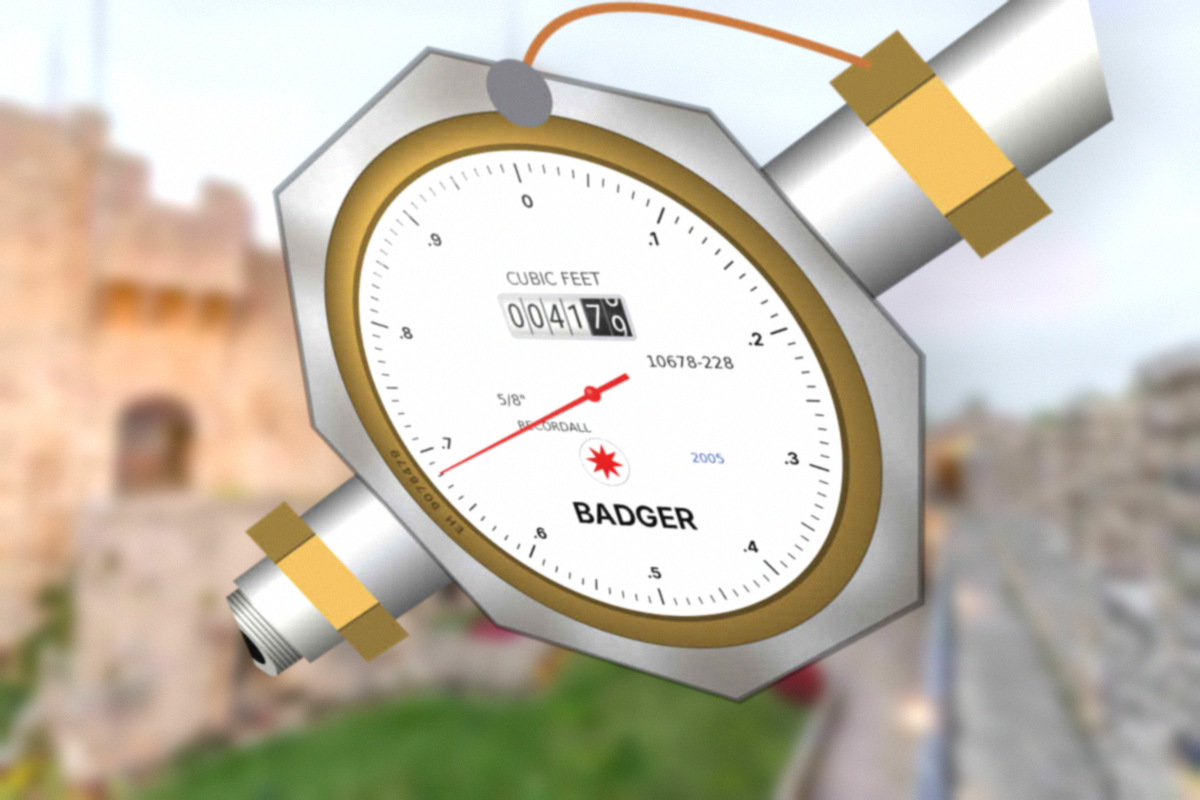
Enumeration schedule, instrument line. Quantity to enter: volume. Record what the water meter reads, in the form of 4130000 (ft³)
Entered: 4178.68 (ft³)
